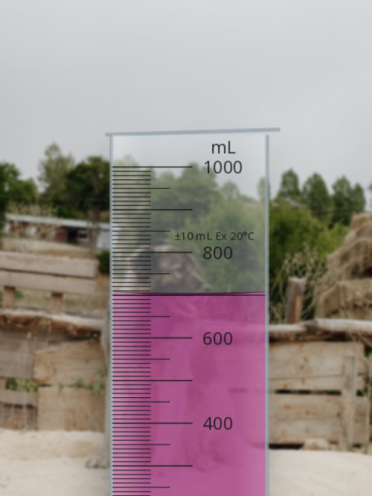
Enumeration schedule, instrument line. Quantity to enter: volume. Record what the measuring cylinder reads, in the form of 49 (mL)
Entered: 700 (mL)
